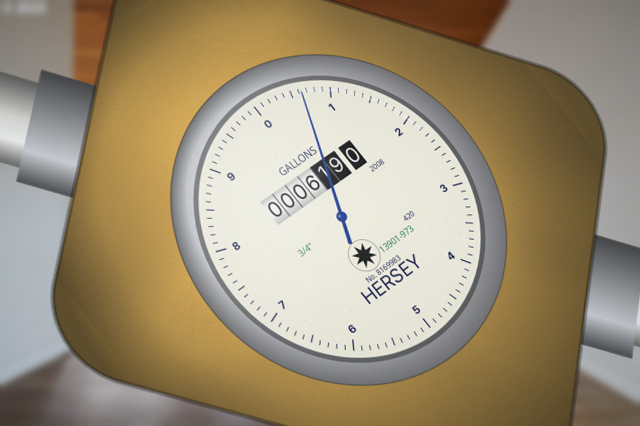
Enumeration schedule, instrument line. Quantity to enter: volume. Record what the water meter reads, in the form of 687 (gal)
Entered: 6190.6 (gal)
